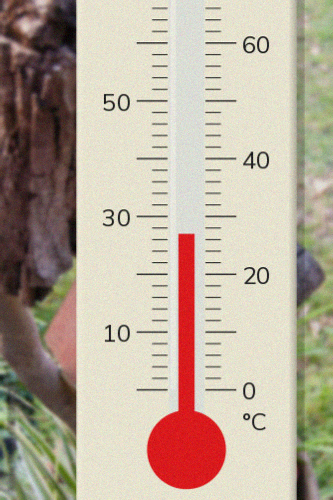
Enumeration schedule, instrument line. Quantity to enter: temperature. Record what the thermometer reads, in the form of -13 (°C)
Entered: 27 (°C)
